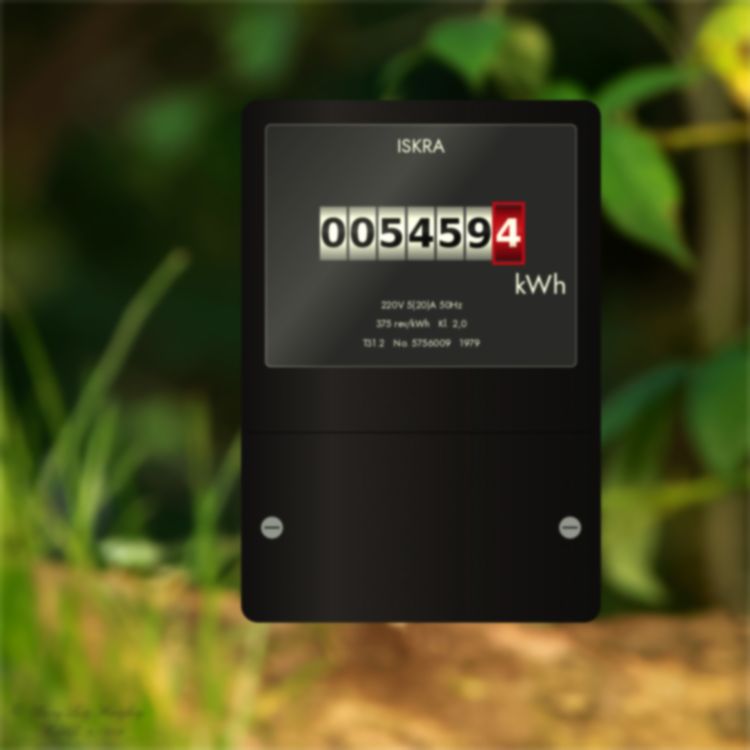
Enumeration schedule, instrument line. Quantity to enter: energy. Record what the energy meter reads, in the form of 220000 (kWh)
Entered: 5459.4 (kWh)
